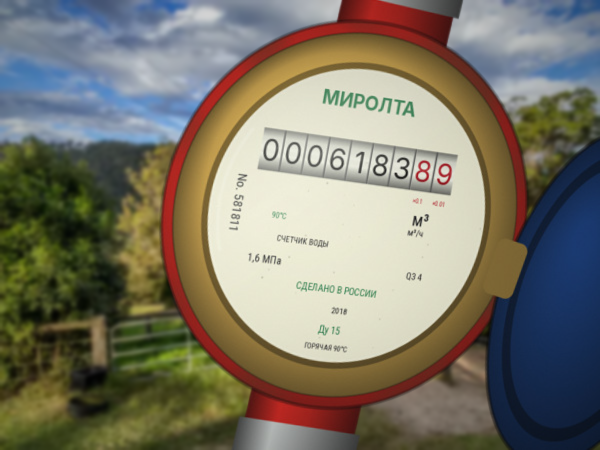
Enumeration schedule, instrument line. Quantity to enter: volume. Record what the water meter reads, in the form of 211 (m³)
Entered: 6183.89 (m³)
